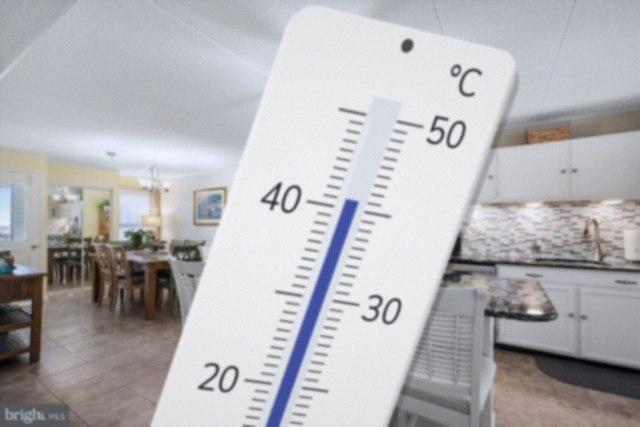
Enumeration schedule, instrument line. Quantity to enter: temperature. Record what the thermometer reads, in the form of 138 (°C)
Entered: 41 (°C)
